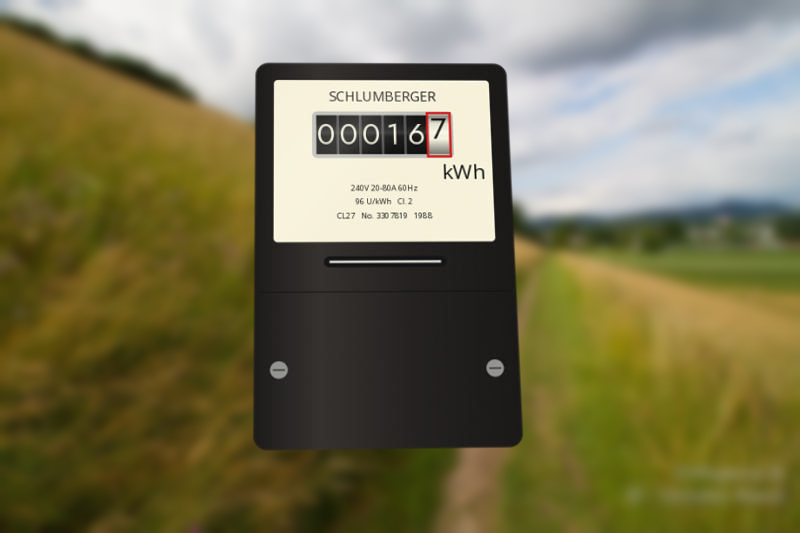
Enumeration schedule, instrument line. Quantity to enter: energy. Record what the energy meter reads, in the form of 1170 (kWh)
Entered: 16.7 (kWh)
